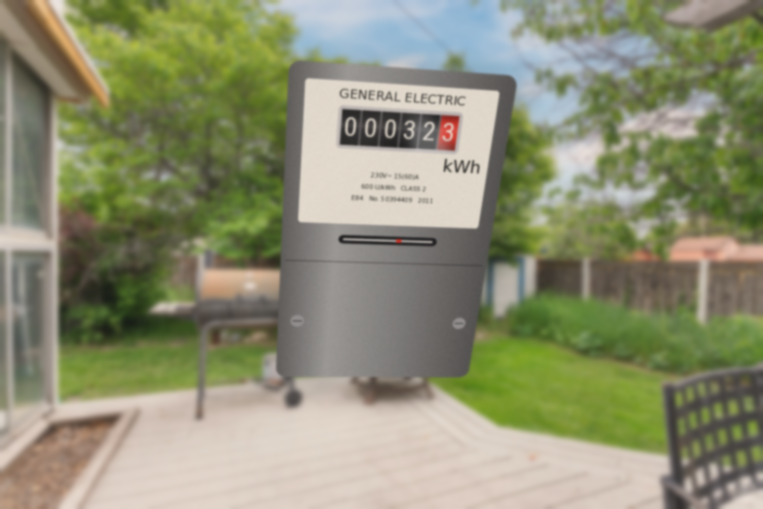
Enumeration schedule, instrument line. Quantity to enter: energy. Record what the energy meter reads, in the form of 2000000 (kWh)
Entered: 32.3 (kWh)
